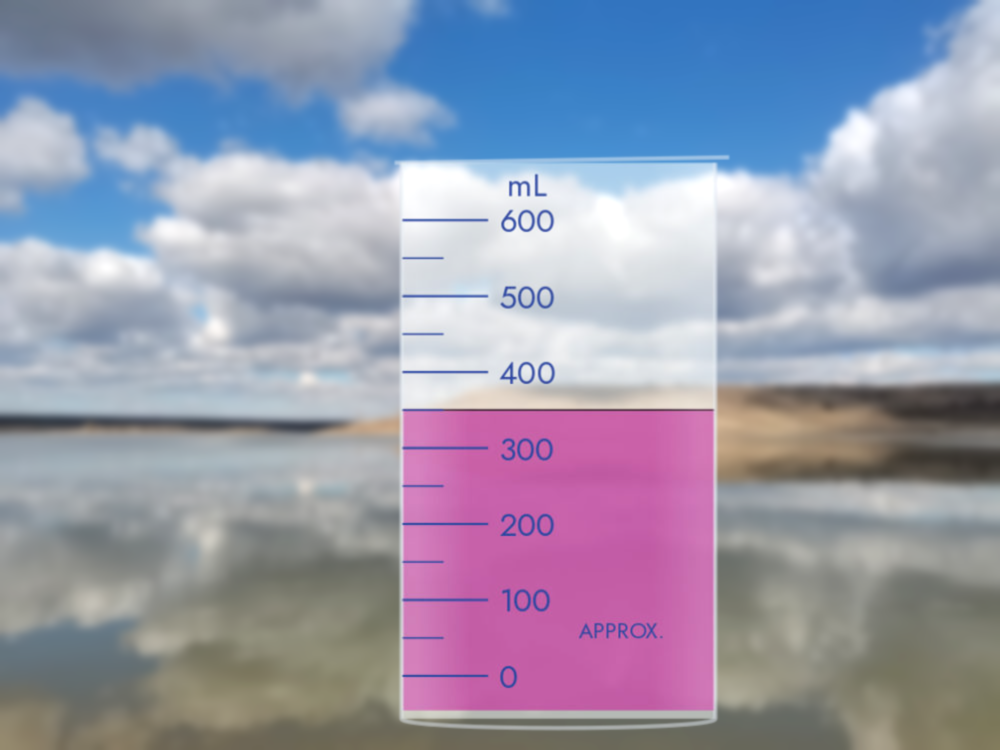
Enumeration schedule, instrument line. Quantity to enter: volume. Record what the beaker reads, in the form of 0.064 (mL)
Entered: 350 (mL)
